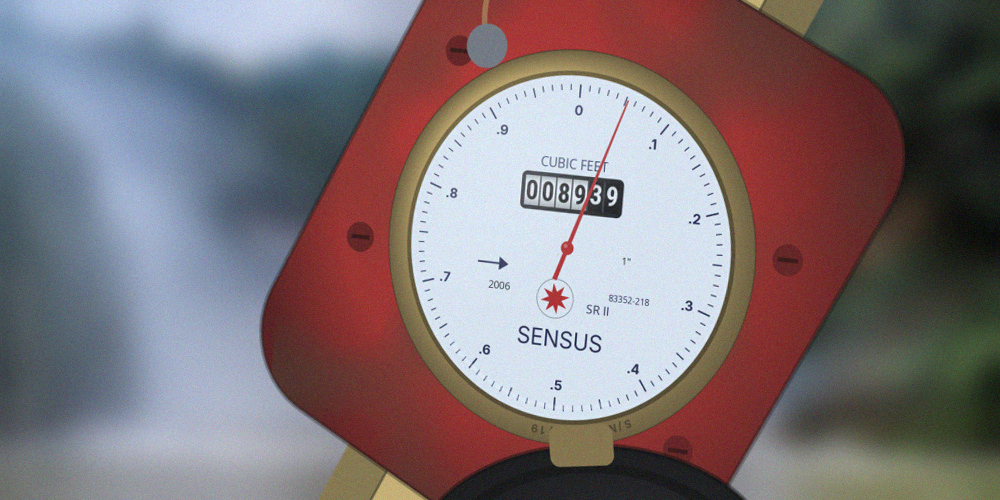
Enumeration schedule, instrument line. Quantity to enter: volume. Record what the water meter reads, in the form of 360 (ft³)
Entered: 8939.05 (ft³)
